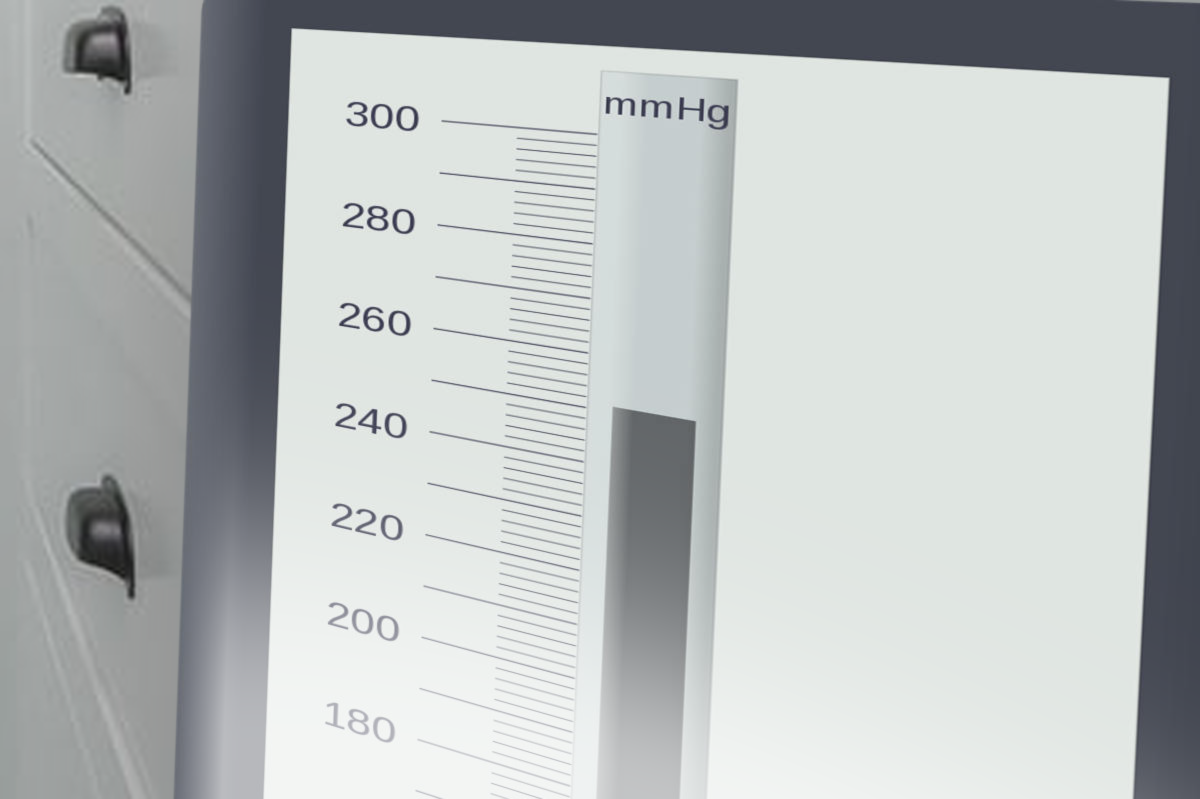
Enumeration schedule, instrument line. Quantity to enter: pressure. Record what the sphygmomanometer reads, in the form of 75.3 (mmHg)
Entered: 251 (mmHg)
